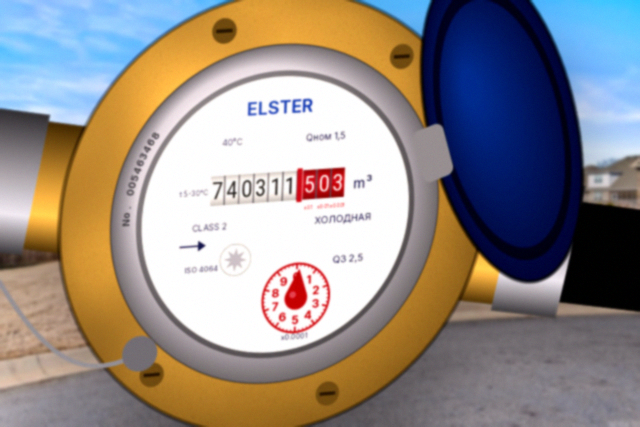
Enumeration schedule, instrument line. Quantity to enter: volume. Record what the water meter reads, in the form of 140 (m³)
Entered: 740311.5030 (m³)
